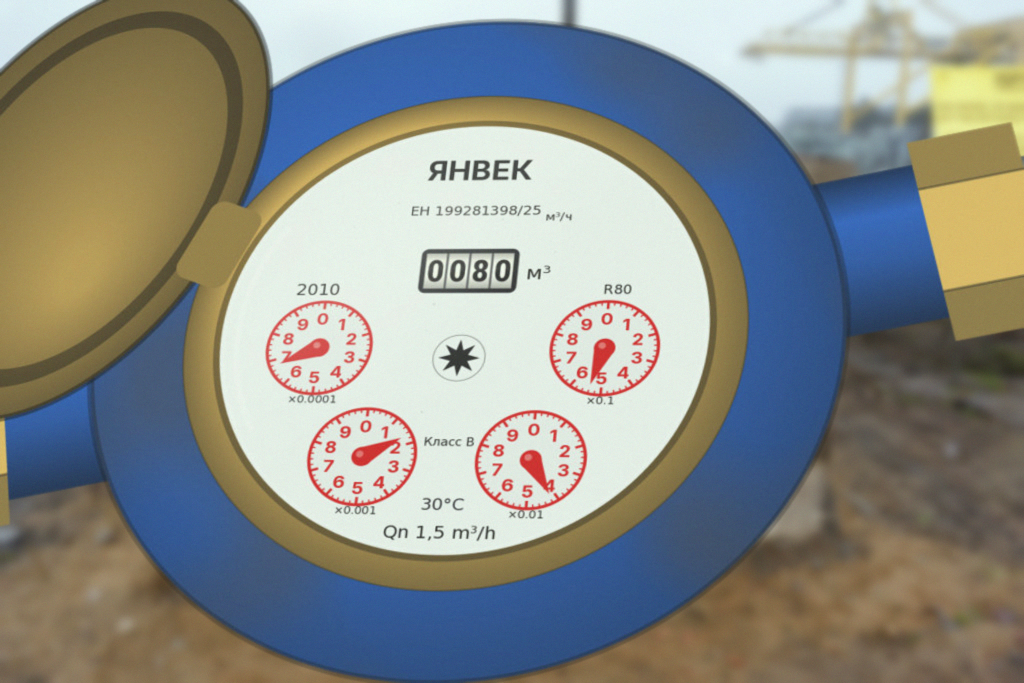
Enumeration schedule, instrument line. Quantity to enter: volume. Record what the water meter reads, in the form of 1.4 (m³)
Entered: 80.5416 (m³)
